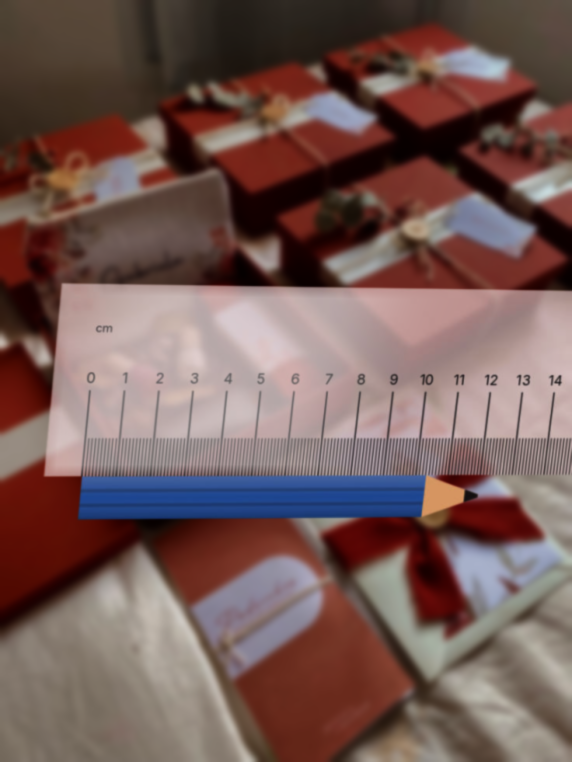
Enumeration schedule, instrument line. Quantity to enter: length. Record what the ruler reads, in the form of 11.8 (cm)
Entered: 12 (cm)
